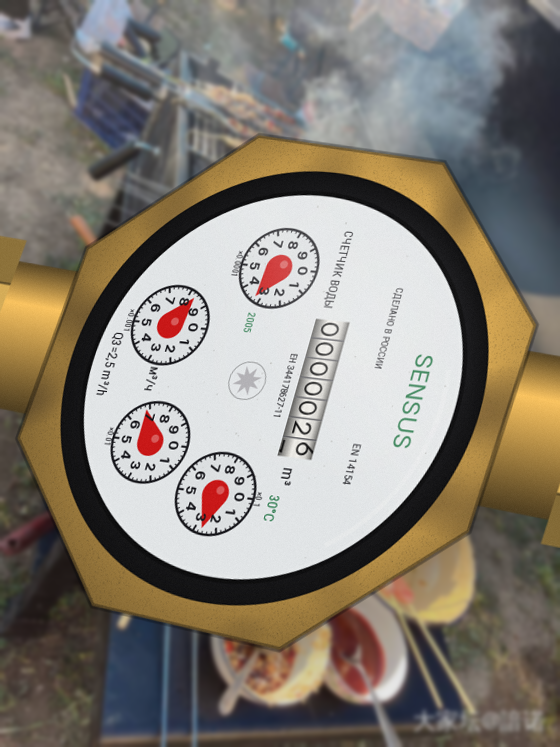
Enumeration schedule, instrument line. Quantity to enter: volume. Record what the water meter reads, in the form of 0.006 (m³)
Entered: 26.2683 (m³)
